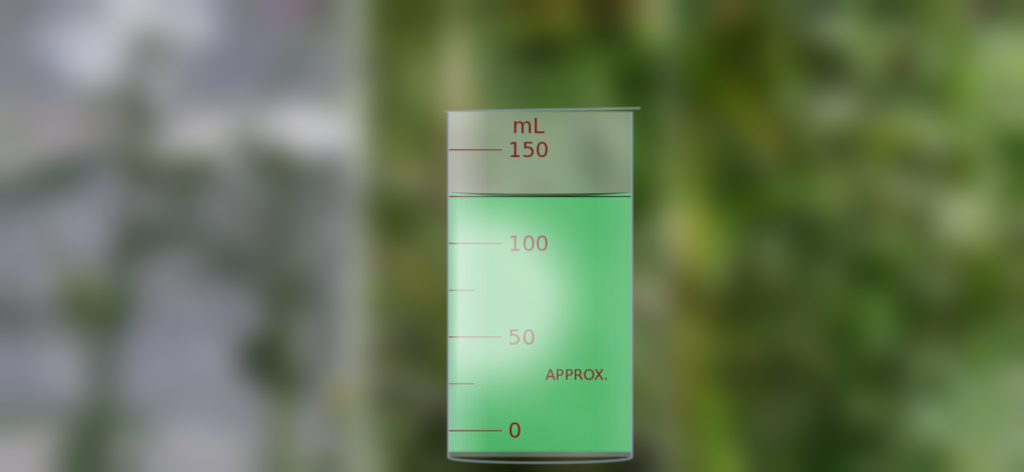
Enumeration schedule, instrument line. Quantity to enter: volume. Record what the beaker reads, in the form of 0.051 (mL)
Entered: 125 (mL)
